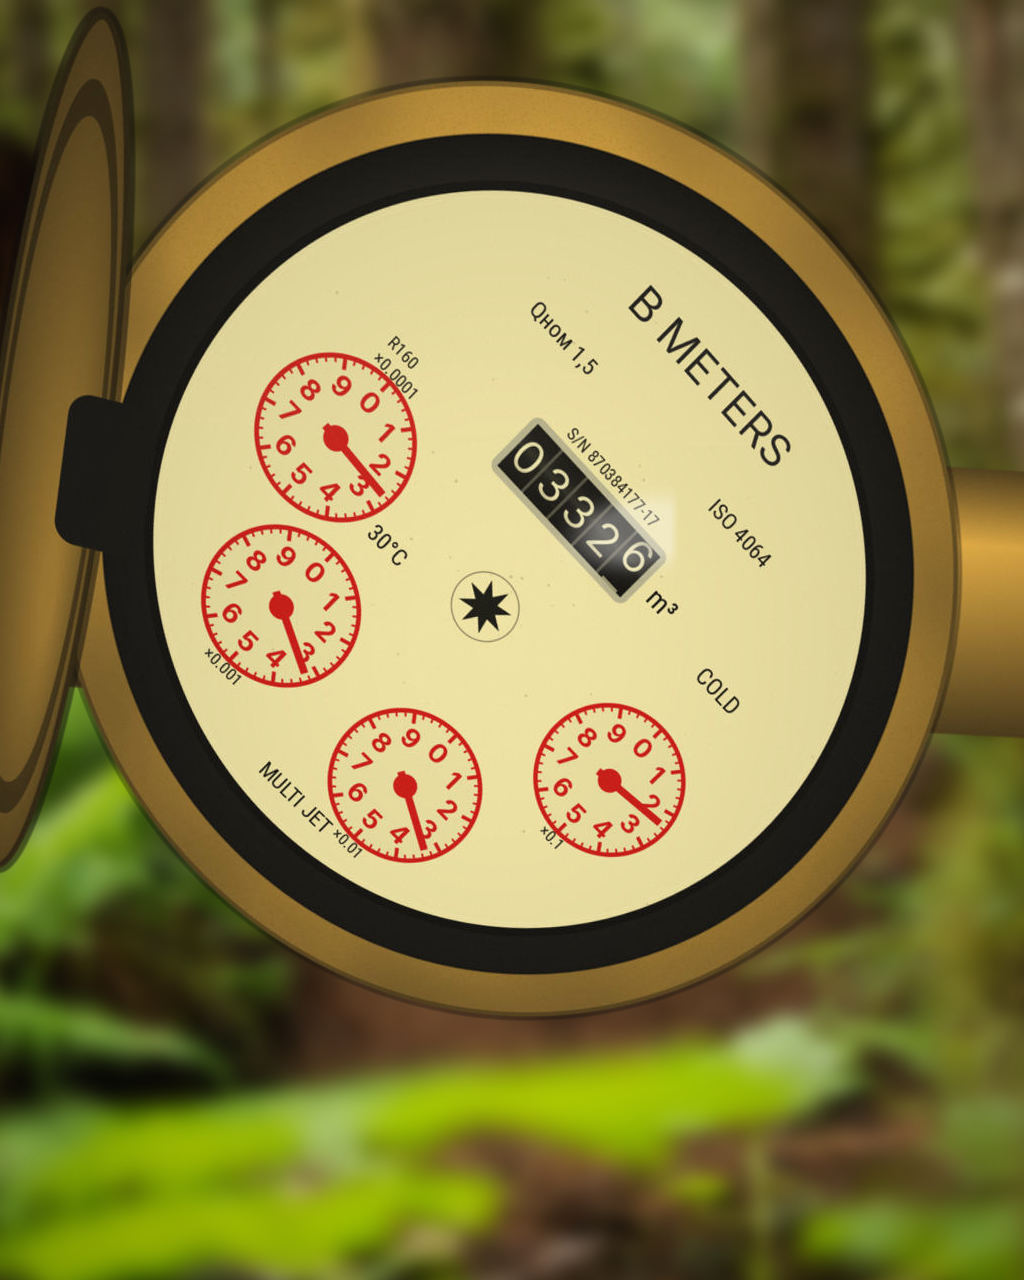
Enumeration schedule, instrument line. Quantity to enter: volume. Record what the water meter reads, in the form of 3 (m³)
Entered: 3326.2332 (m³)
